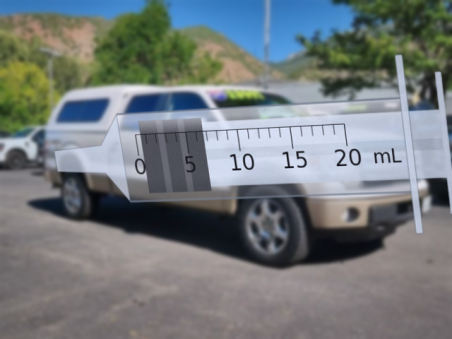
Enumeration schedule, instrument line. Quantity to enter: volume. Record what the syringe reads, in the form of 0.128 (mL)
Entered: 0.5 (mL)
